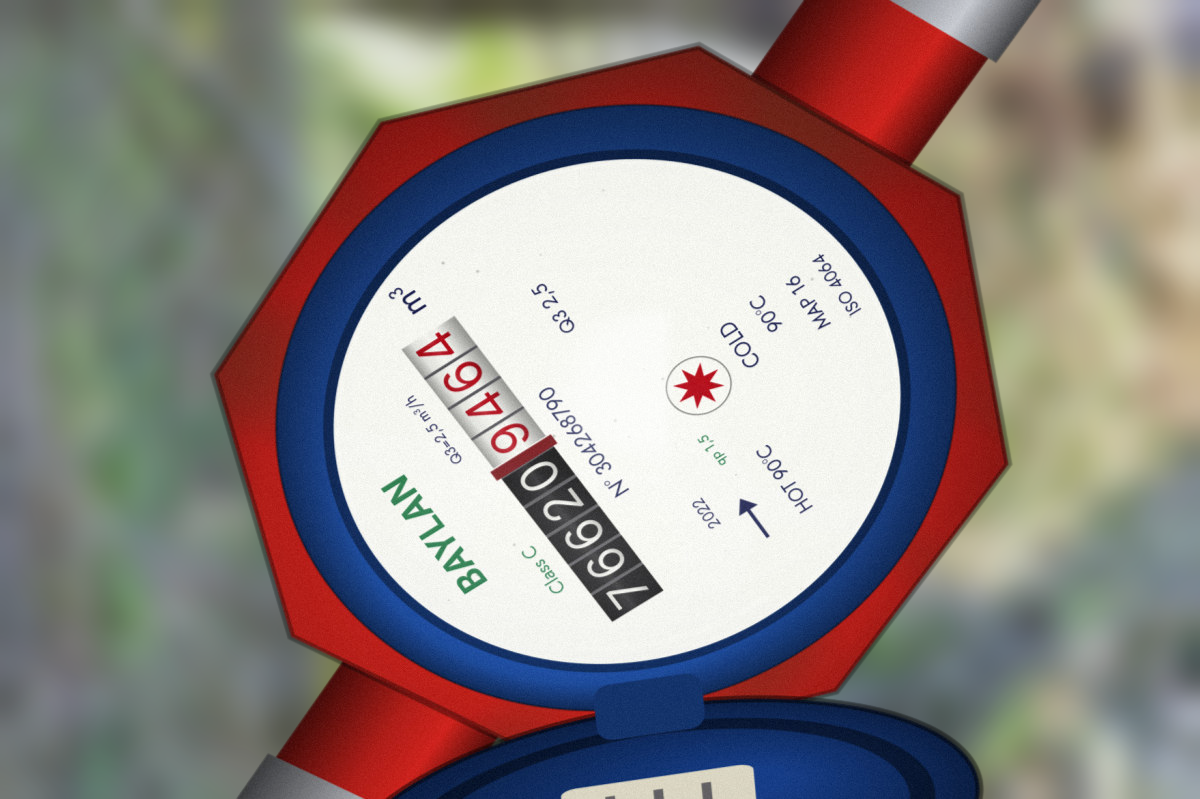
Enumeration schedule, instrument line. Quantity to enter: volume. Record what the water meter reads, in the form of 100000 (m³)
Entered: 76620.9464 (m³)
